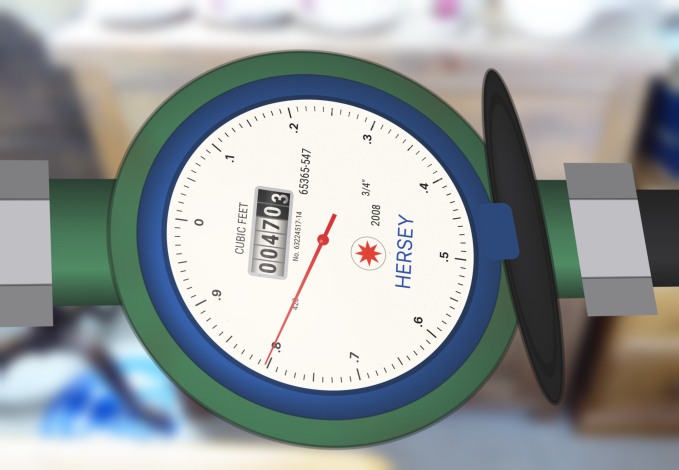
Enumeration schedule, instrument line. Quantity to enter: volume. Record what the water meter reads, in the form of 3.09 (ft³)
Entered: 4702.80 (ft³)
